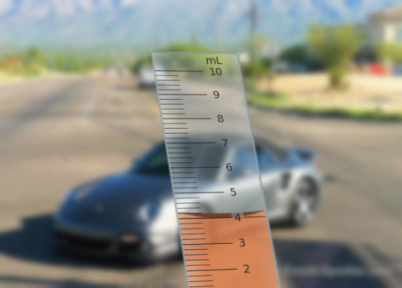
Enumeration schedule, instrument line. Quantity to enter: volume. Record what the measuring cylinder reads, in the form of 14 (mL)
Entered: 4 (mL)
